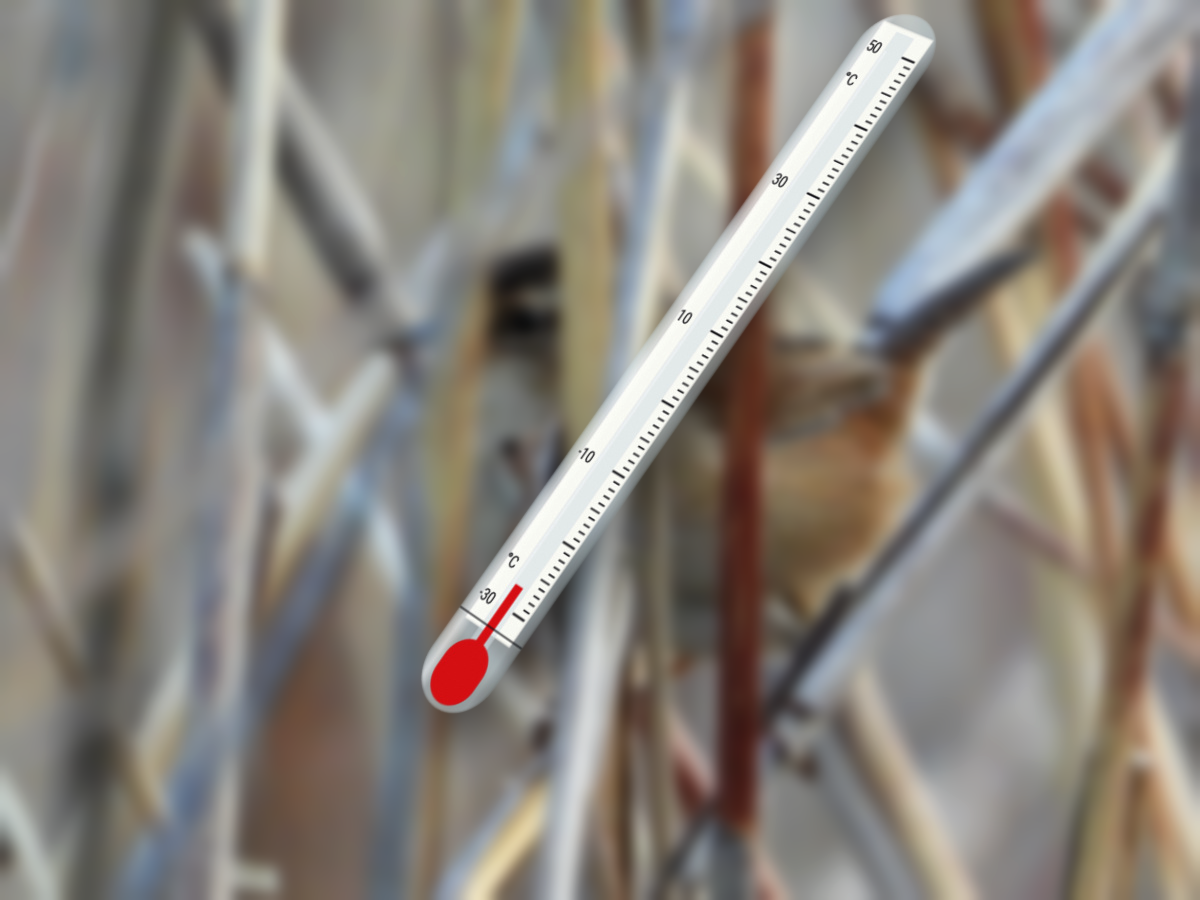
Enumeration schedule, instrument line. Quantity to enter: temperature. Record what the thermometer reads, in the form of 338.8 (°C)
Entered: -27 (°C)
